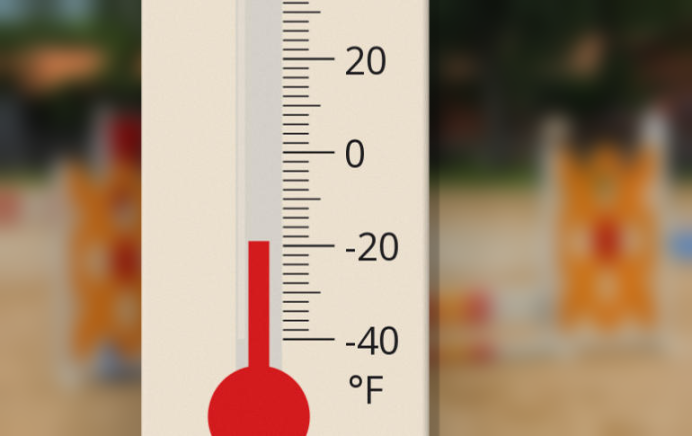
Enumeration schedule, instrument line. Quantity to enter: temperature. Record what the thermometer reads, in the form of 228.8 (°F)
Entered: -19 (°F)
